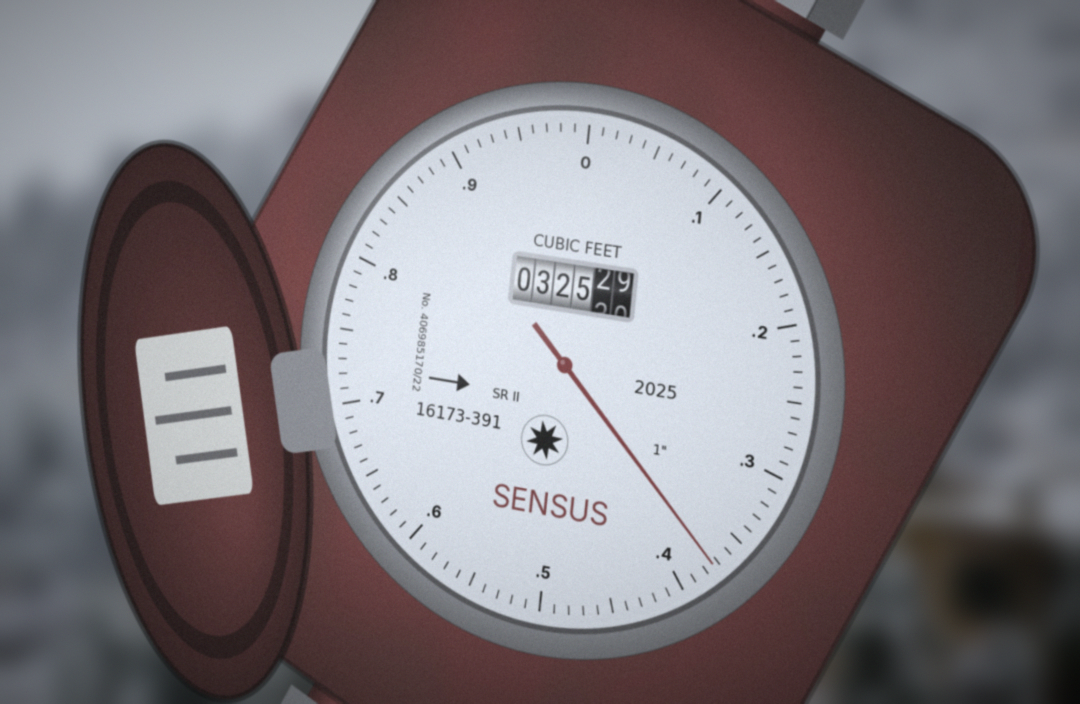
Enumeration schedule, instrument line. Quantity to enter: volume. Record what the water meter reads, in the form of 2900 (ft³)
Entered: 32529.37 (ft³)
